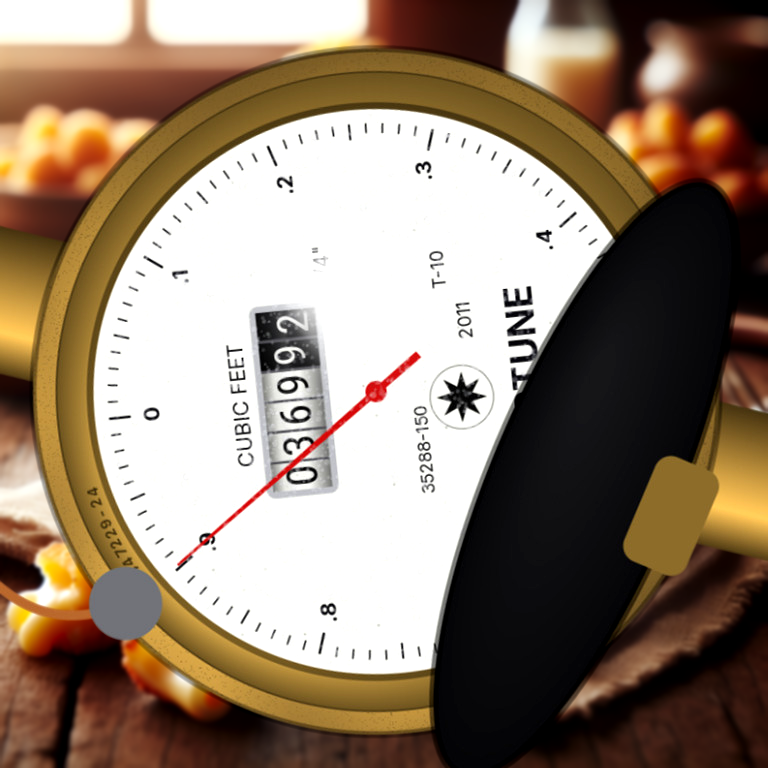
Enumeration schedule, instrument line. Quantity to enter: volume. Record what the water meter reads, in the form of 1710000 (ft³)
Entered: 36991.90 (ft³)
